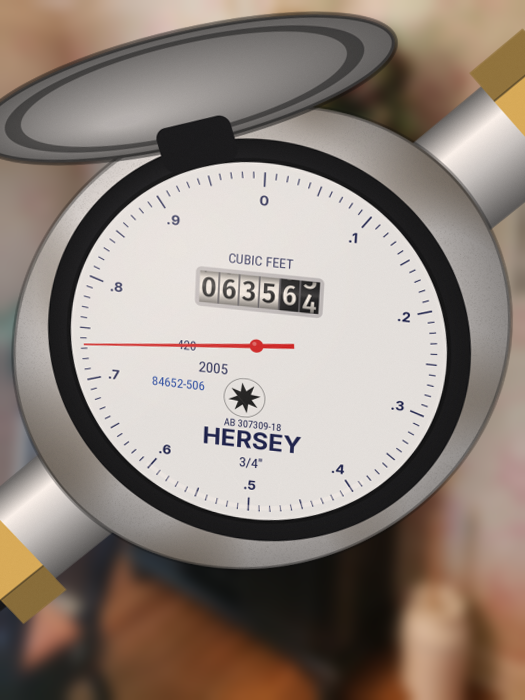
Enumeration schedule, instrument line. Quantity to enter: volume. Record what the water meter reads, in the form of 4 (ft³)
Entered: 63563.73 (ft³)
